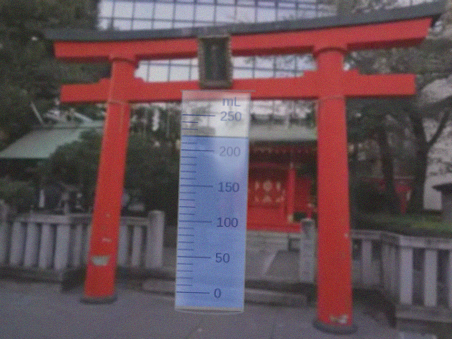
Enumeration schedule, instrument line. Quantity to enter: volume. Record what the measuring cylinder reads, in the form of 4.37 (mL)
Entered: 220 (mL)
